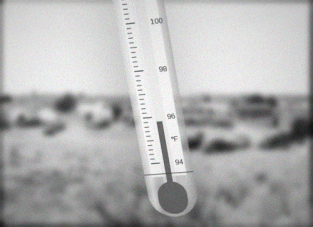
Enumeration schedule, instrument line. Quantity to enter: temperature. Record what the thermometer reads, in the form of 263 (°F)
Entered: 95.8 (°F)
